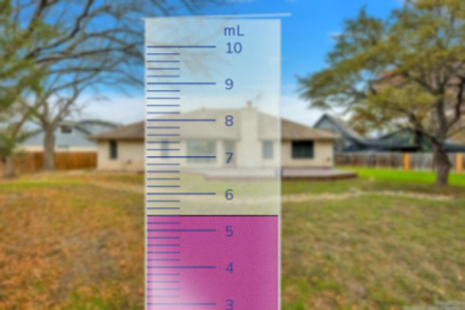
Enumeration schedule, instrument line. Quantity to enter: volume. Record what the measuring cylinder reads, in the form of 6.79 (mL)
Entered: 5.4 (mL)
